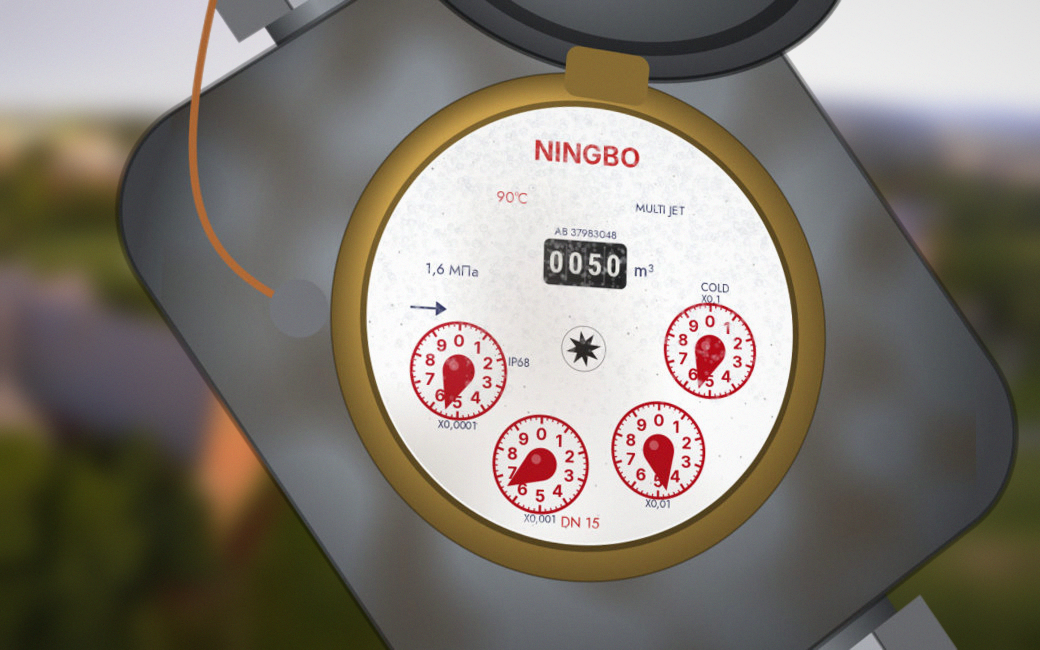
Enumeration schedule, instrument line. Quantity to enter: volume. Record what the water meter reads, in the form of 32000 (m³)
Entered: 50.5465 (m³)
